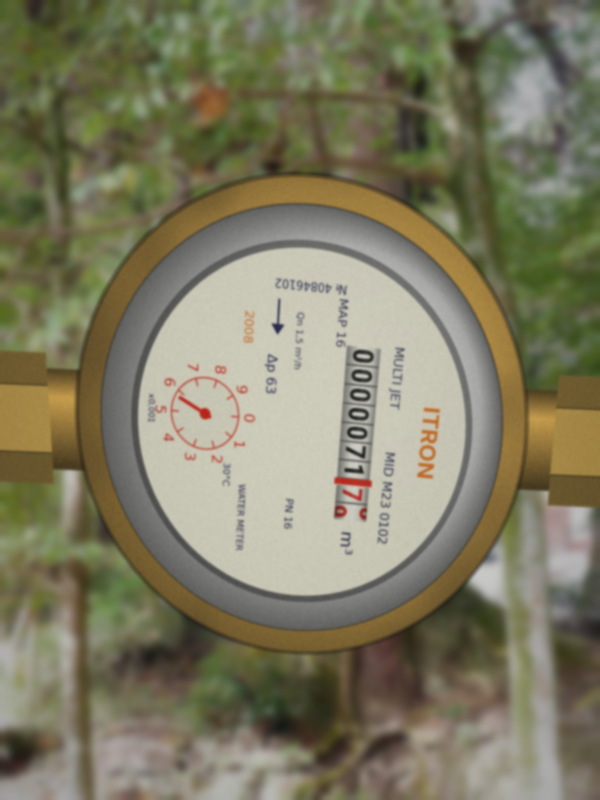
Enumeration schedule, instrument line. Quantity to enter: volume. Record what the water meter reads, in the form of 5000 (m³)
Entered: 71.785 (m³)
